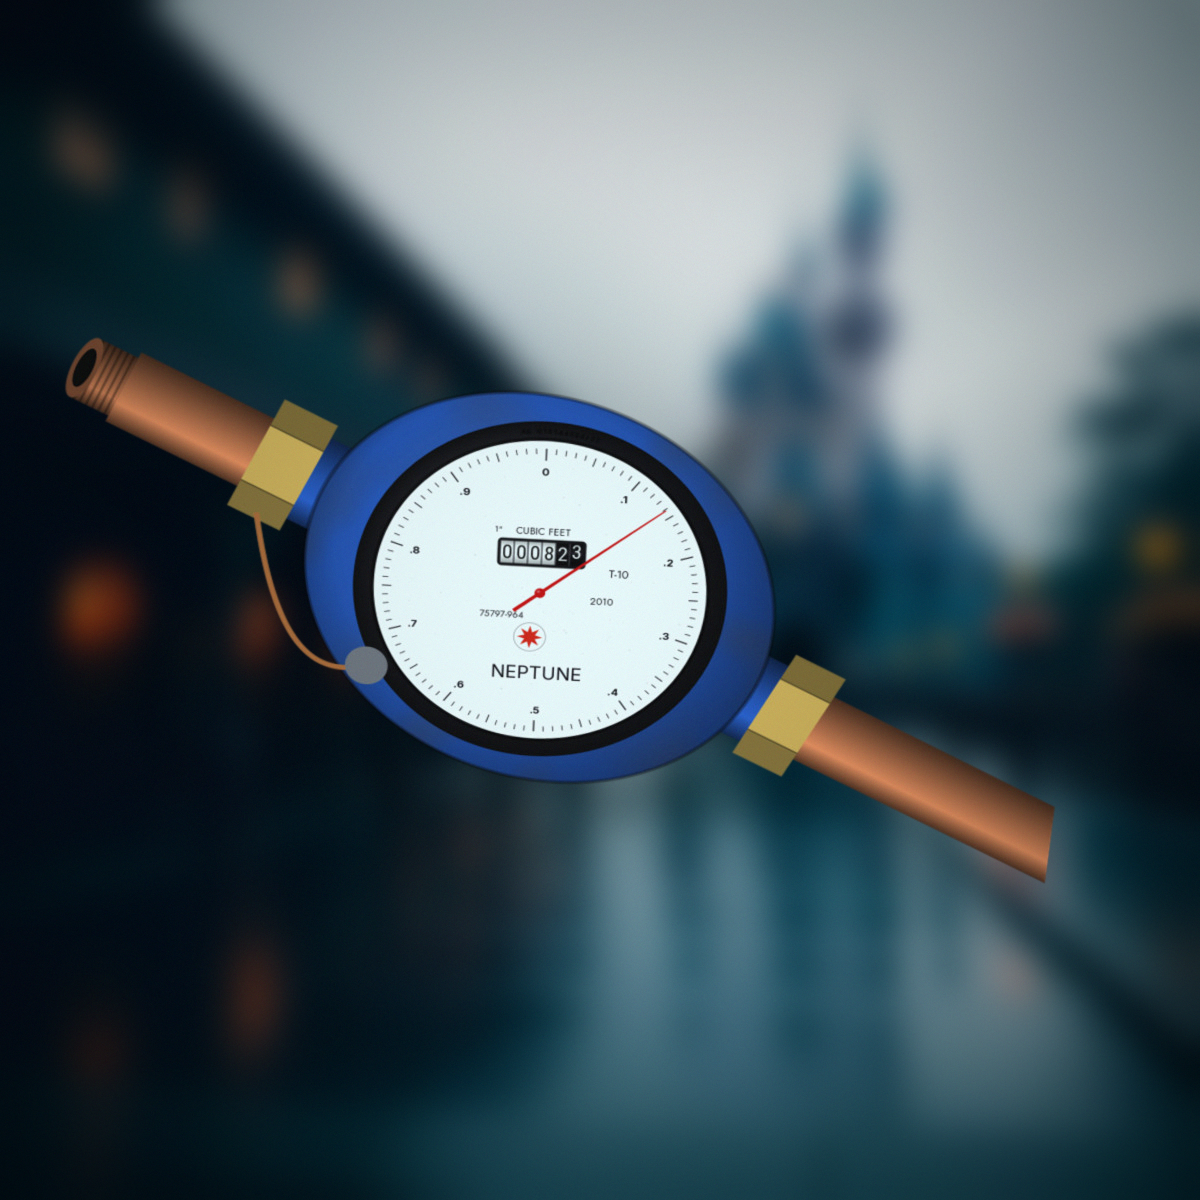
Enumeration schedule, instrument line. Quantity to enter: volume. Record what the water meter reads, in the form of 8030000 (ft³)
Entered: 823.14 (ft³)
